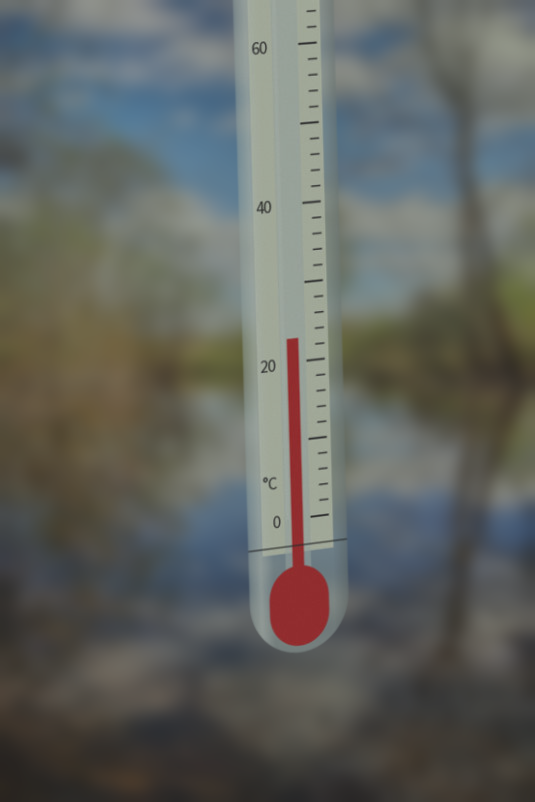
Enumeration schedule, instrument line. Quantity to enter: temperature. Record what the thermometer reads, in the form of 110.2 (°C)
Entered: 23 (°C)
